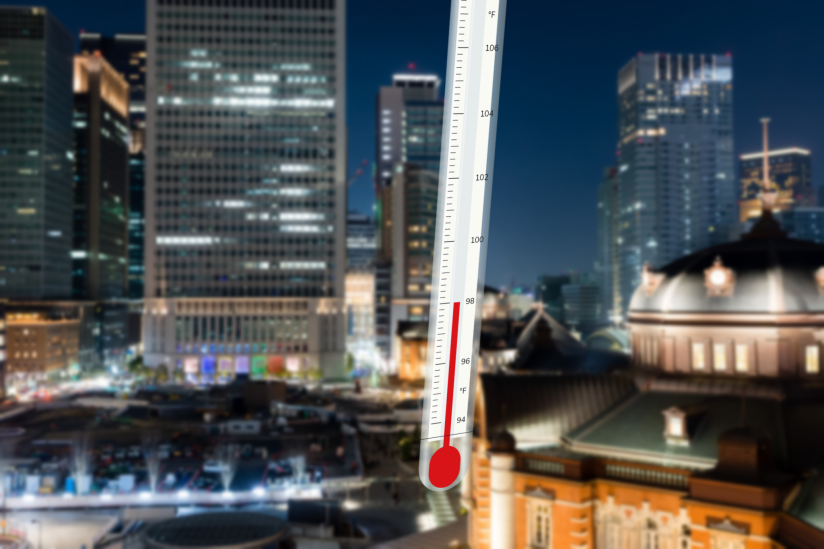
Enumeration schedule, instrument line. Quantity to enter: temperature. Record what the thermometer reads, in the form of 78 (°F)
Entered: 98 (°F)
